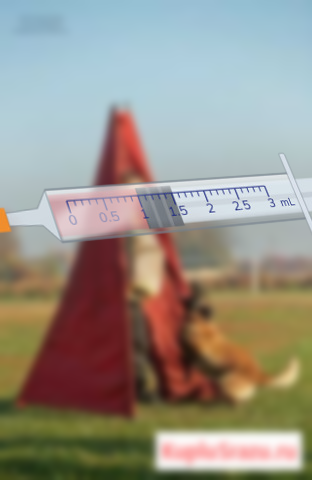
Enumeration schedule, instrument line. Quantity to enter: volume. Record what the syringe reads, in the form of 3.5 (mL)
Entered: 1 (mL)
